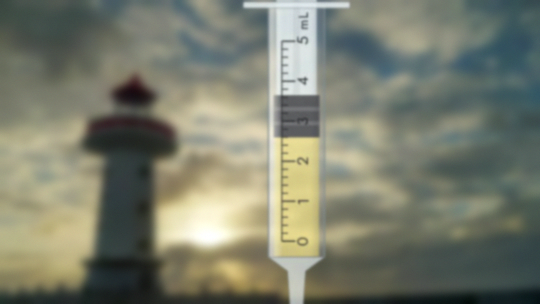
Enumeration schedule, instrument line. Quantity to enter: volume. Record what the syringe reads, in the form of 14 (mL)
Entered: 2.6 (mL)
